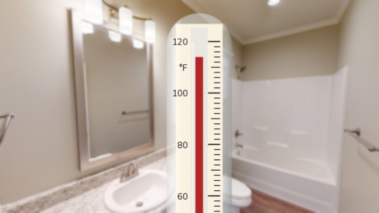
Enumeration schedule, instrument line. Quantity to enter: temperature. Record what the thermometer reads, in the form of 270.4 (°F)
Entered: 114 (°F)
